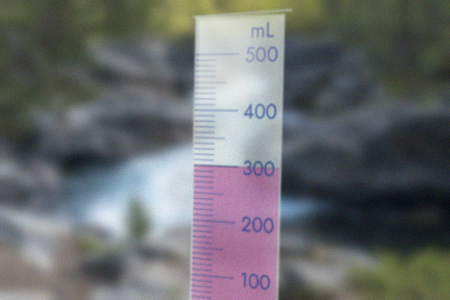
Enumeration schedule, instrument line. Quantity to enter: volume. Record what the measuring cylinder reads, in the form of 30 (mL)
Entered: 300 (mL)
